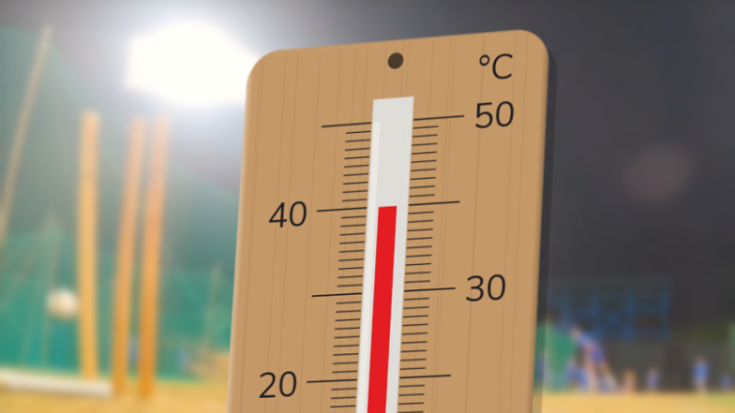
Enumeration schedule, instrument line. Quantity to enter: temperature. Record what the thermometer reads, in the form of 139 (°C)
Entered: 40 (°C)
